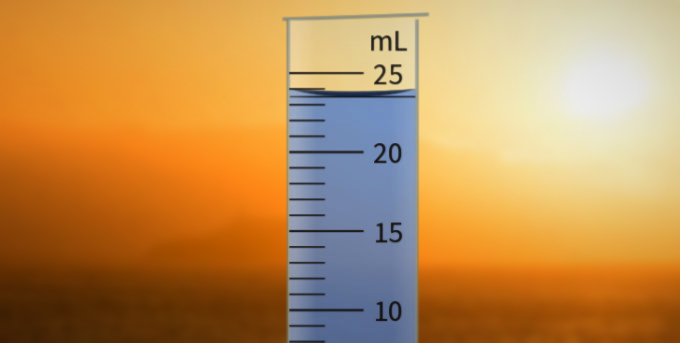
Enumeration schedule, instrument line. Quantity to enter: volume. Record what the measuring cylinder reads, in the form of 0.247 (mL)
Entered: 23.5 (mL)
